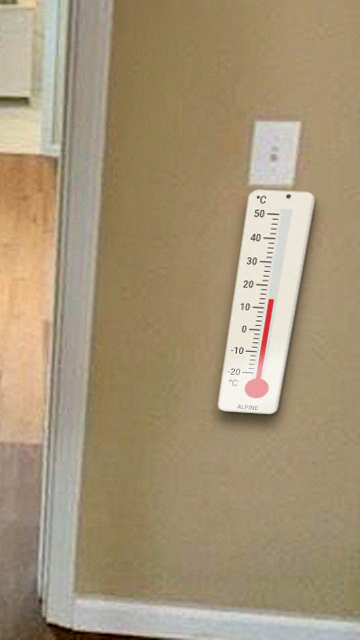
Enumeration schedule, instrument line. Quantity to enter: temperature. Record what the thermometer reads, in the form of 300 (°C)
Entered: 14 (°C)
